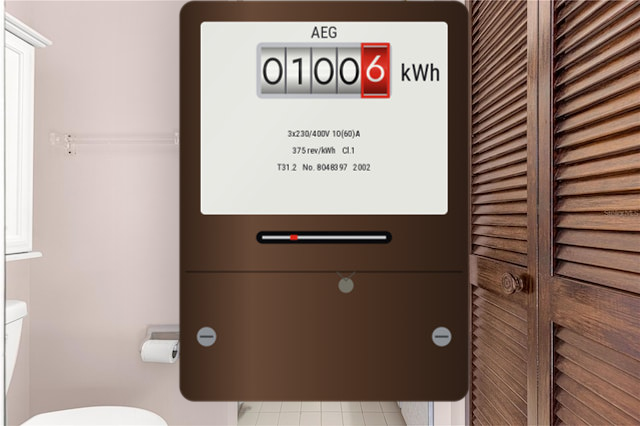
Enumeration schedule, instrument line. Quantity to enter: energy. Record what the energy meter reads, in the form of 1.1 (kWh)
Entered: 100.6 (kWh)
